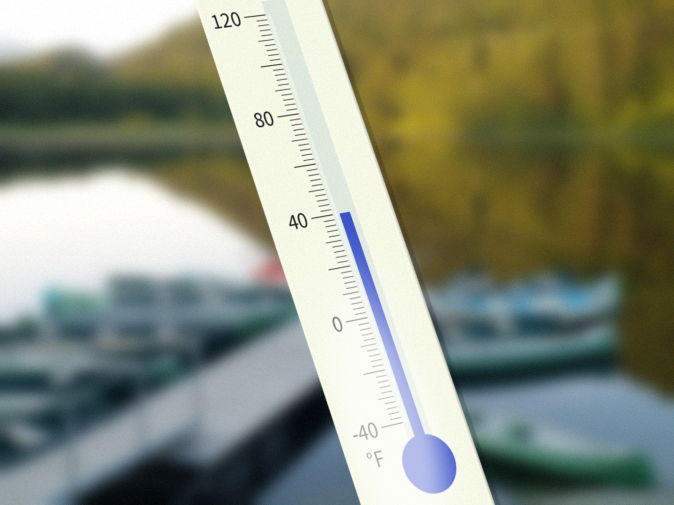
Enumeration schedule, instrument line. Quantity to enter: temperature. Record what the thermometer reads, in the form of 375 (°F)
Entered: 40 (°F)
